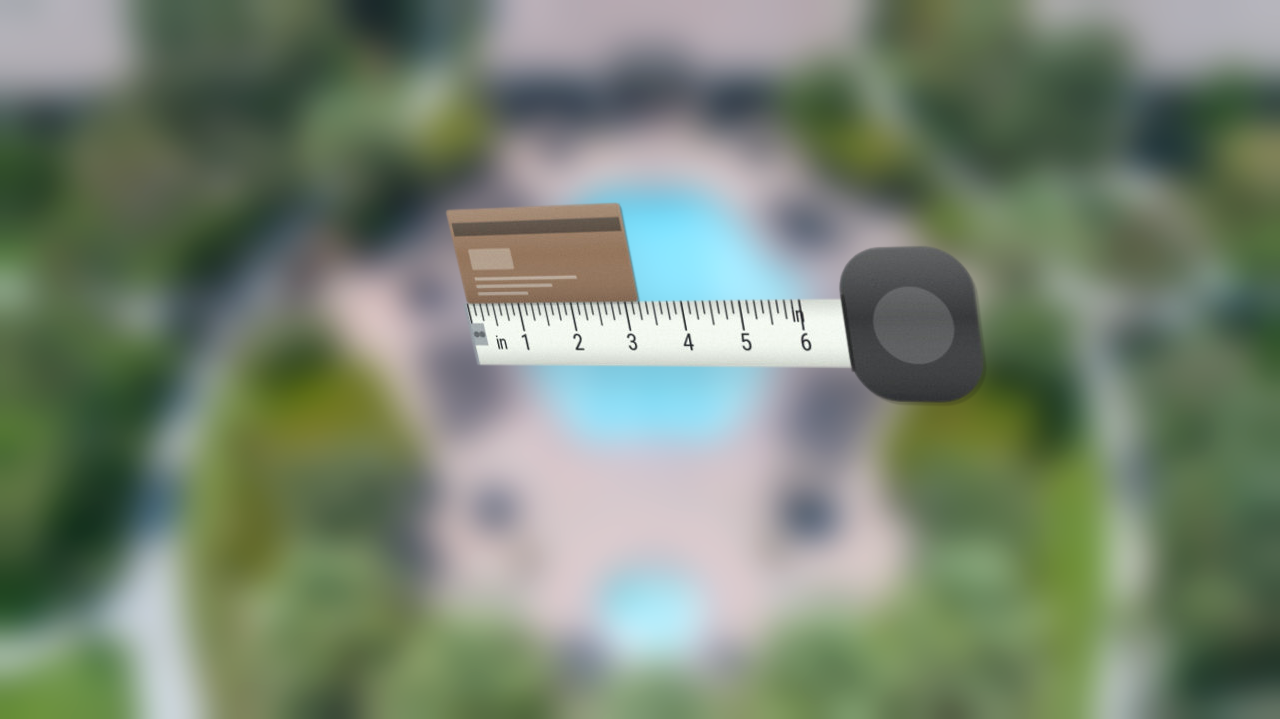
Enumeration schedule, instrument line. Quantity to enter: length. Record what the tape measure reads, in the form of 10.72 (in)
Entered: 3.25 (in)
